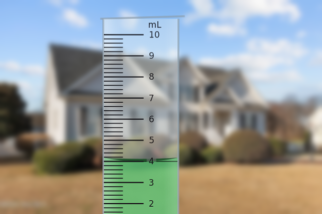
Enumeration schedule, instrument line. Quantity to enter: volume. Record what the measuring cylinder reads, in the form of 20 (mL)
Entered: 4 (mL)
